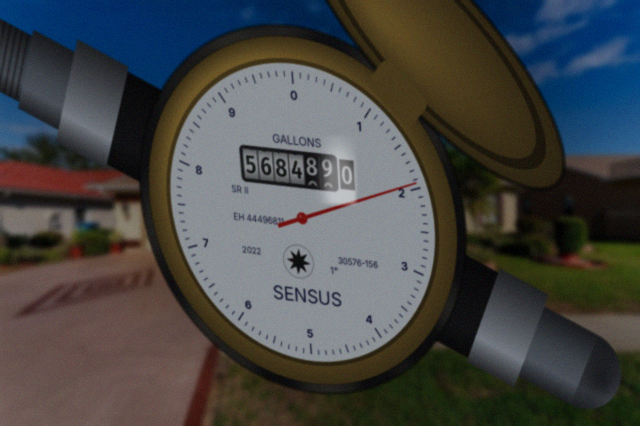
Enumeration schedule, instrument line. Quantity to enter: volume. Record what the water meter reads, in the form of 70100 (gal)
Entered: 5684891.9 (gal)
